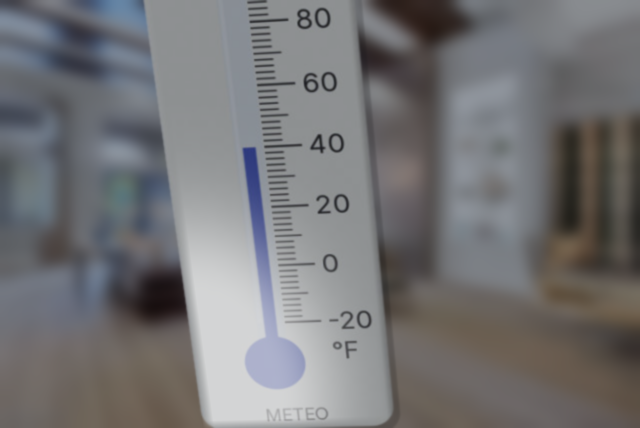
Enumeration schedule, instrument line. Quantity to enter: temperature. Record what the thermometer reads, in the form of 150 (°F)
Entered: 40 (°F)
